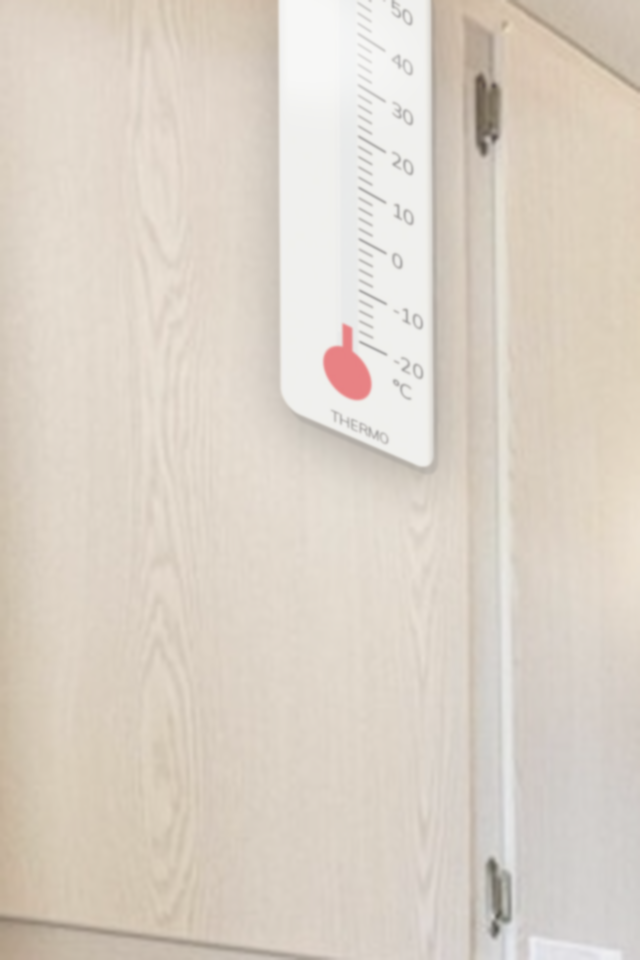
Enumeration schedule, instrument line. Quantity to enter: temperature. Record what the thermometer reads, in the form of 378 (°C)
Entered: -18 (°C)
